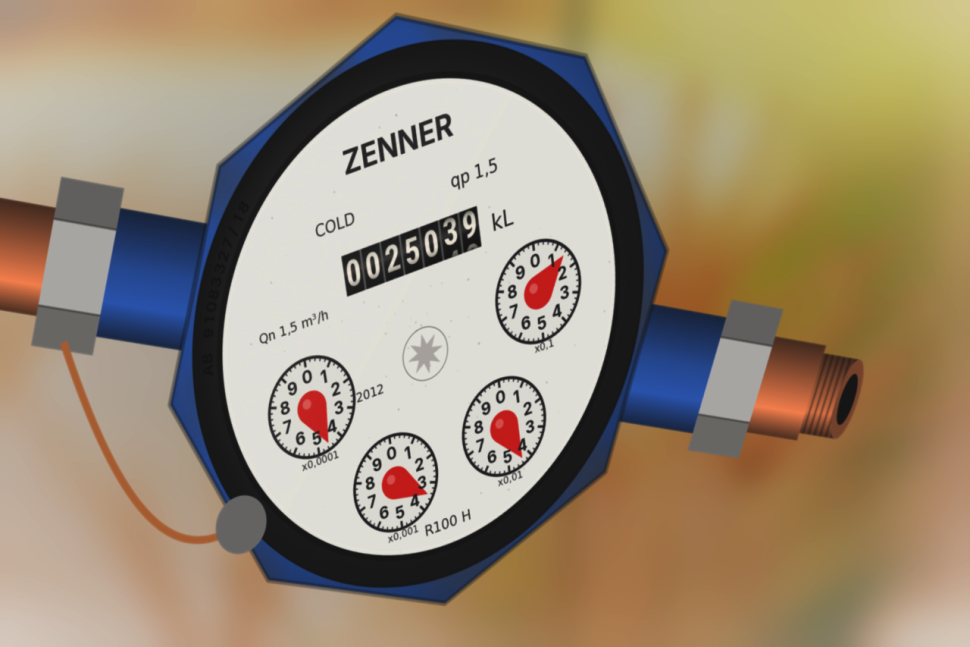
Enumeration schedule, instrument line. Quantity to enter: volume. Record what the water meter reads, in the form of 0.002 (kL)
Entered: 25039.1434 (kL)
